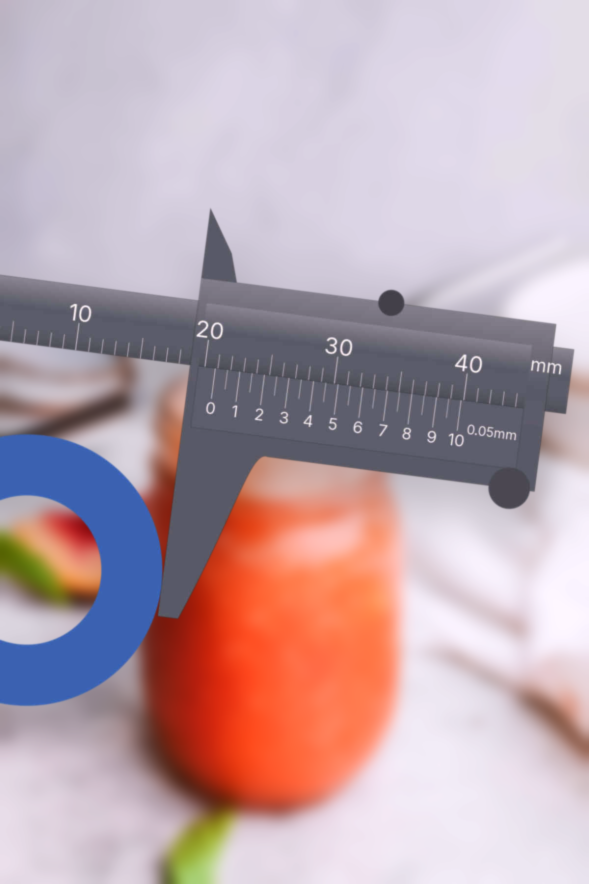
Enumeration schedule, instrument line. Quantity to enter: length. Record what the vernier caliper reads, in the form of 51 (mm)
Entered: 20.8 (mm)
